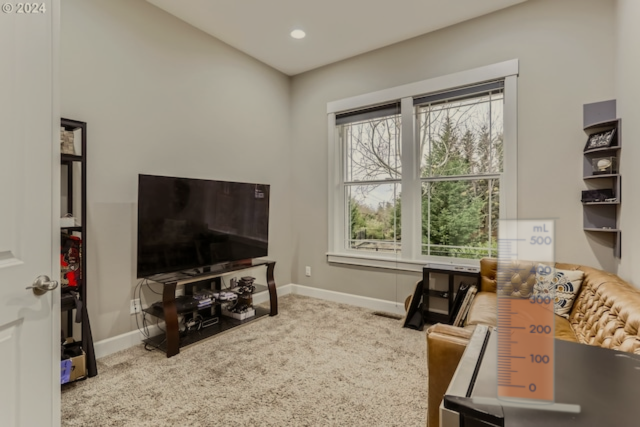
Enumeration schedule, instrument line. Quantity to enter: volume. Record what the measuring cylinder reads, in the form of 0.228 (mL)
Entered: 300 (mL)
